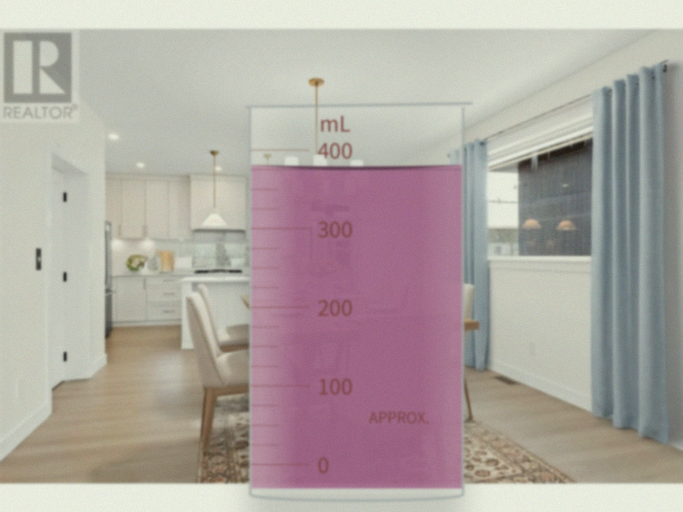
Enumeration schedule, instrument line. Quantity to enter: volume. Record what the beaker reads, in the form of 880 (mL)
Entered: 375 (mL)
